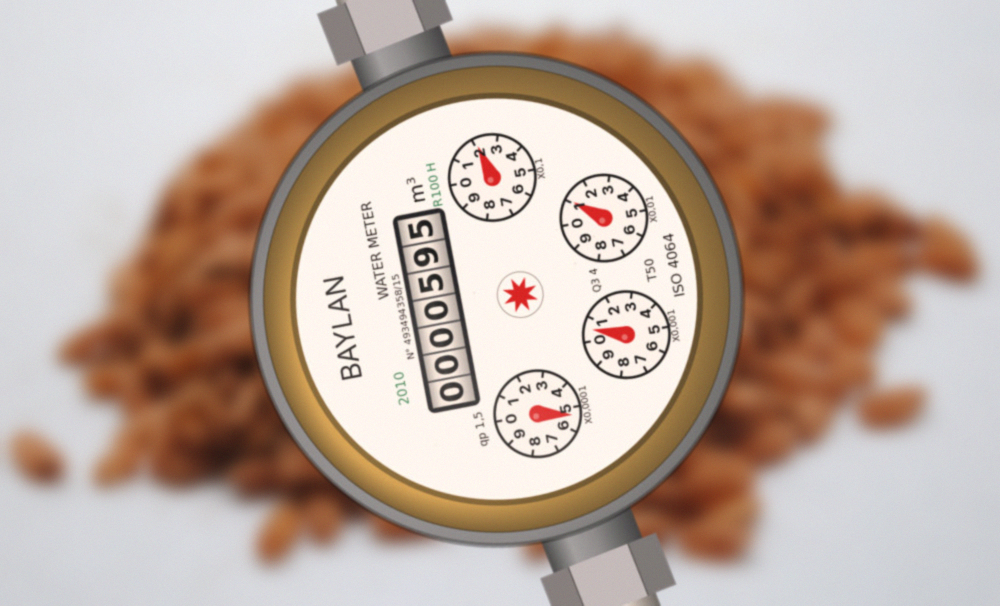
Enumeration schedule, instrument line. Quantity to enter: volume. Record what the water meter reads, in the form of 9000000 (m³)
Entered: 595.2105 (m³)
